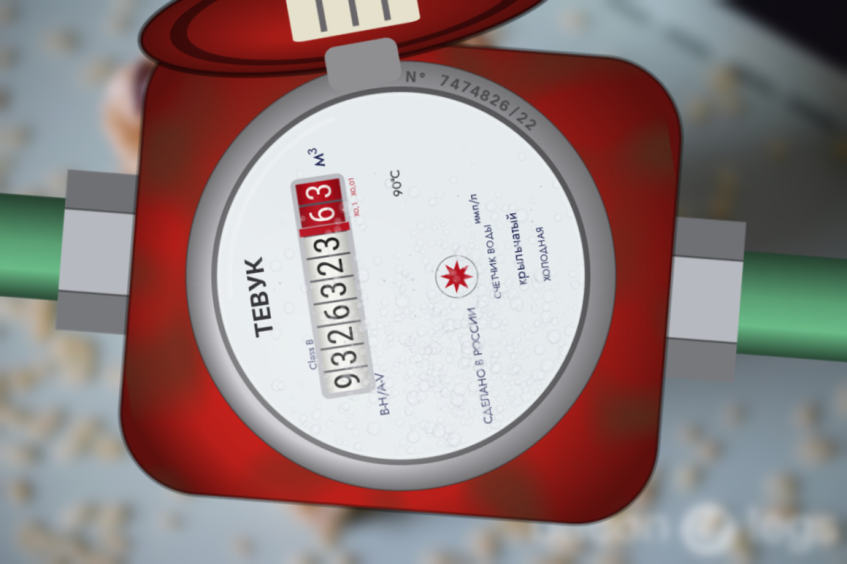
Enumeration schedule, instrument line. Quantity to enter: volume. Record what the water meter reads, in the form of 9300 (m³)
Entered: 9326323.63 (m³)
